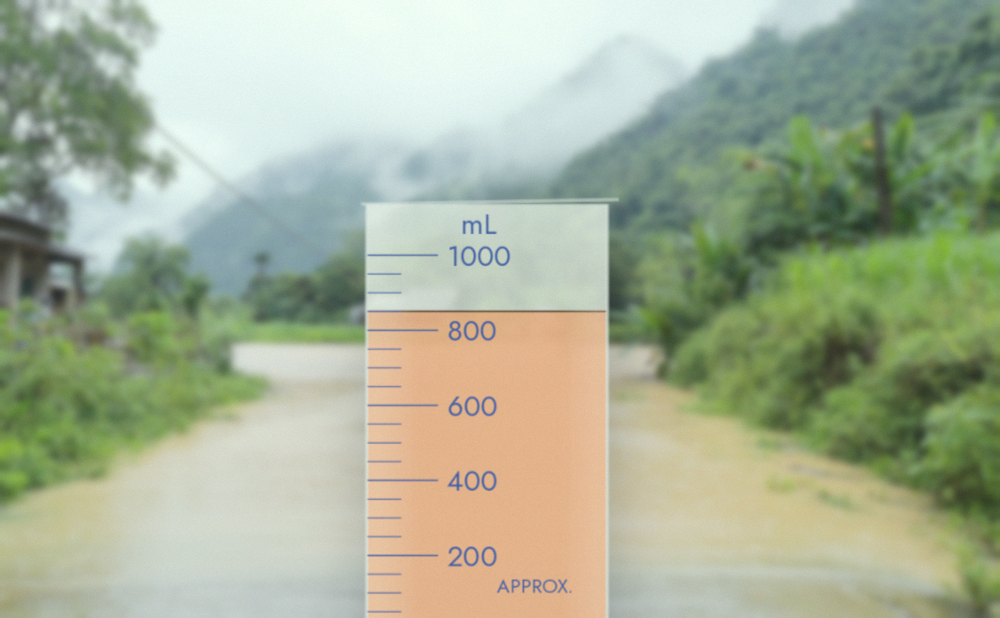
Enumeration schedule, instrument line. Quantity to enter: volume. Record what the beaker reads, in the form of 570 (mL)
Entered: 850 (mL)
